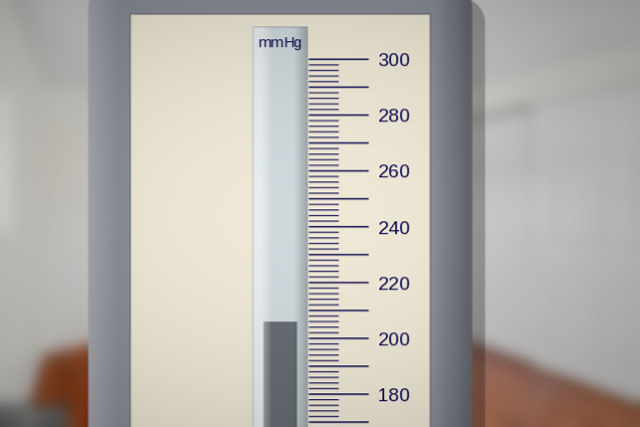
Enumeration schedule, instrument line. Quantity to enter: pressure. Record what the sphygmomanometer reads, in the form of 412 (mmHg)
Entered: 206 (mmHg)
